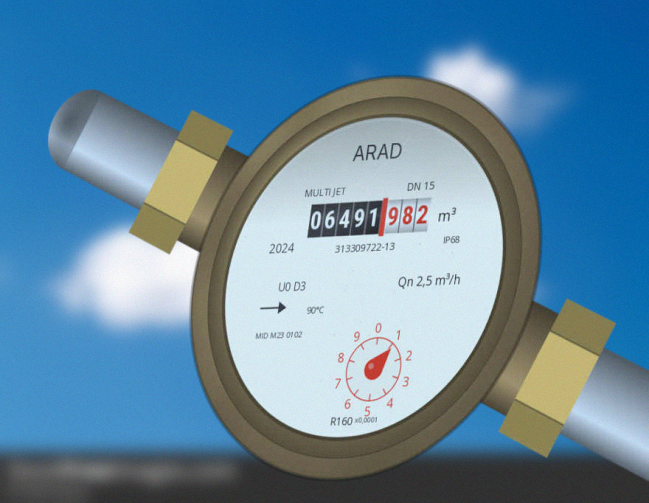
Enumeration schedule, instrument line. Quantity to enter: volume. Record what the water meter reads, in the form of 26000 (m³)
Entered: 6491.9821 (m³)
